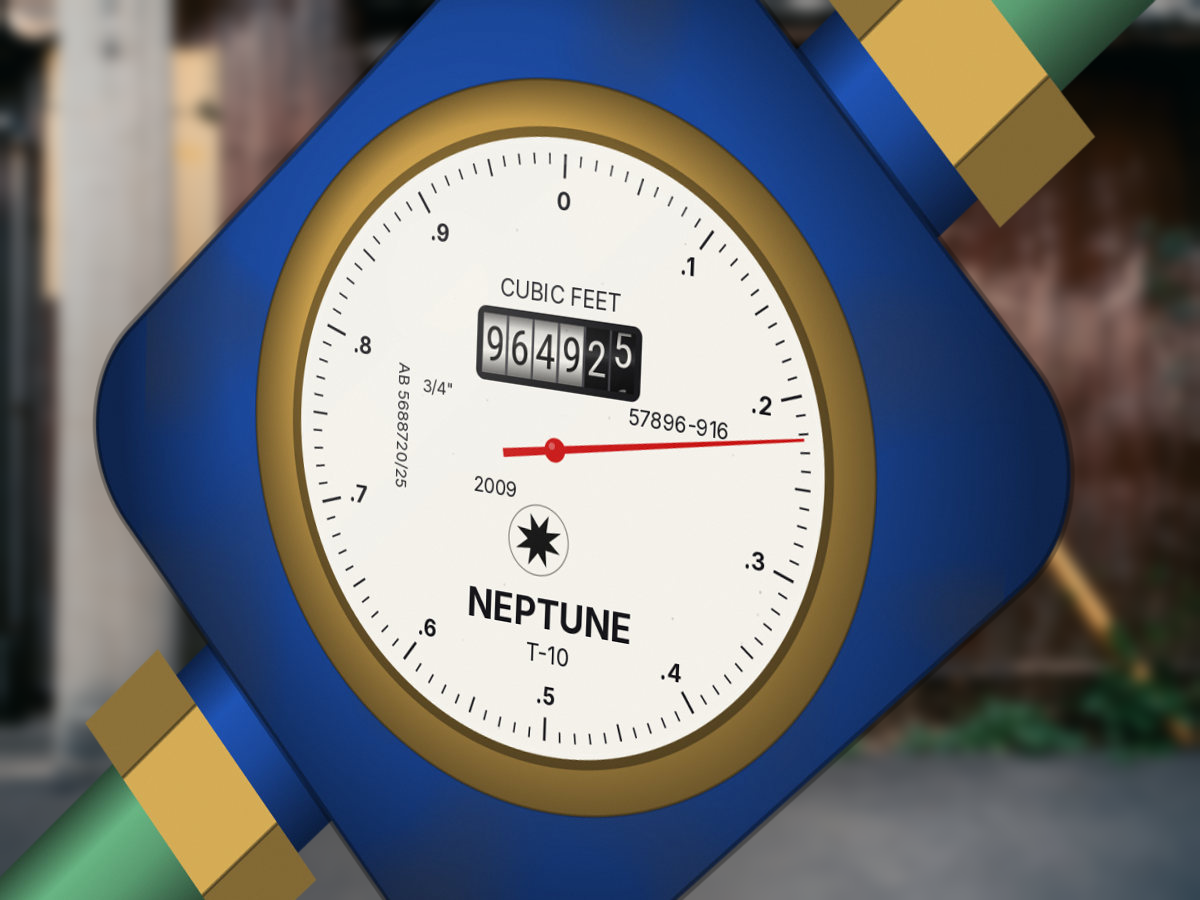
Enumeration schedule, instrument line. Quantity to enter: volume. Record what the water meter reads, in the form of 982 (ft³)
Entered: 964925.22 (ft³)
